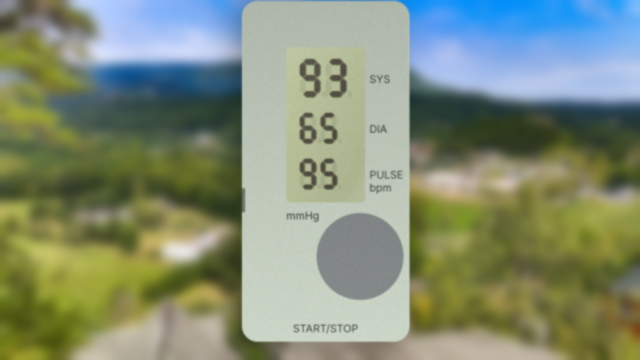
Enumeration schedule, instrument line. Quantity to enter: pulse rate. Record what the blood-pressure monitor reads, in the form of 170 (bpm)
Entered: 95 (bpm)
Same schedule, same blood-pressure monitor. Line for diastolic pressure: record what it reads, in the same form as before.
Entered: 65 (mmHg)
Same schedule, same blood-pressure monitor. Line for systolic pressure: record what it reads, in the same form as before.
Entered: 93 (mmHg)
